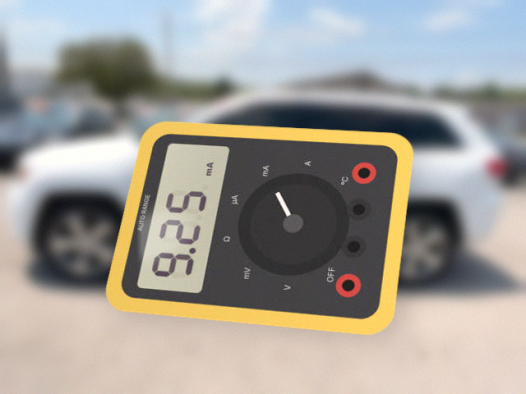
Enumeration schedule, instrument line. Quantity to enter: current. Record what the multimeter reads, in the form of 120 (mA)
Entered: 9.25 (mA)
